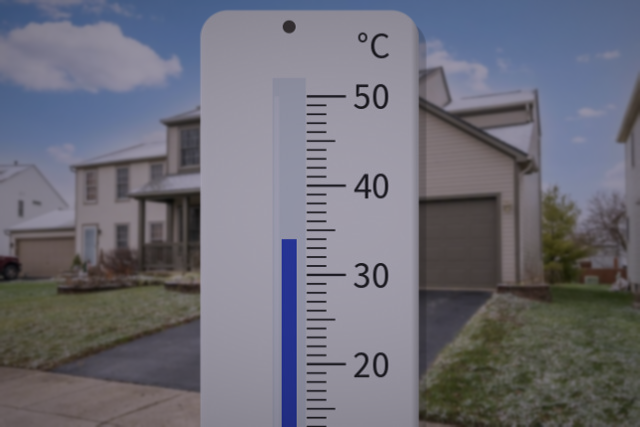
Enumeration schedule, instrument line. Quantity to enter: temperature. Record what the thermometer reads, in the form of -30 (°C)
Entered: 34 (°C)
